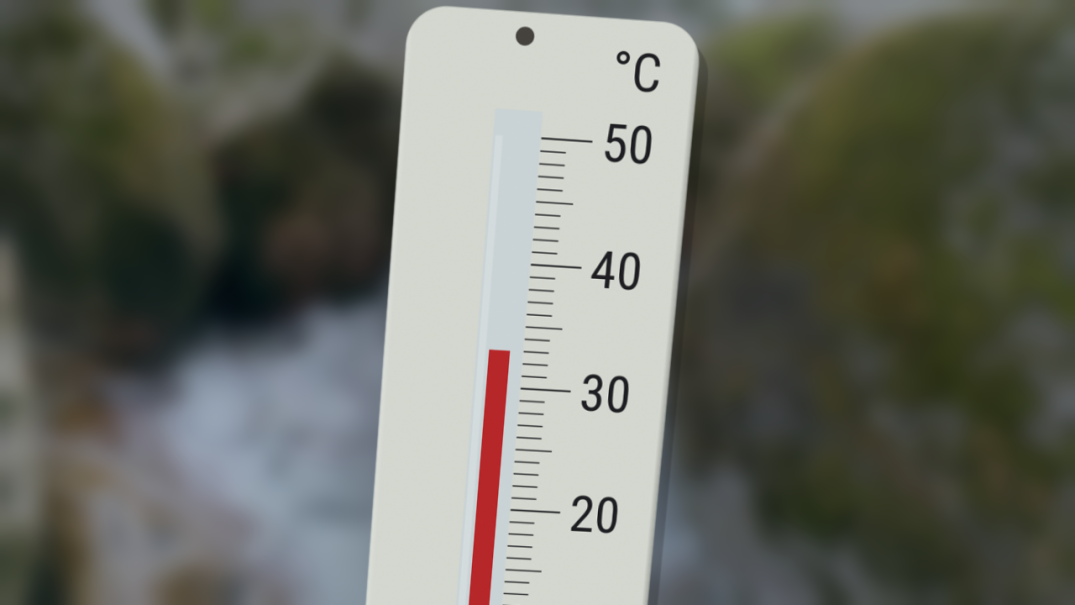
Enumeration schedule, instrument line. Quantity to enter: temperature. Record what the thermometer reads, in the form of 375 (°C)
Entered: 33 (°C)
